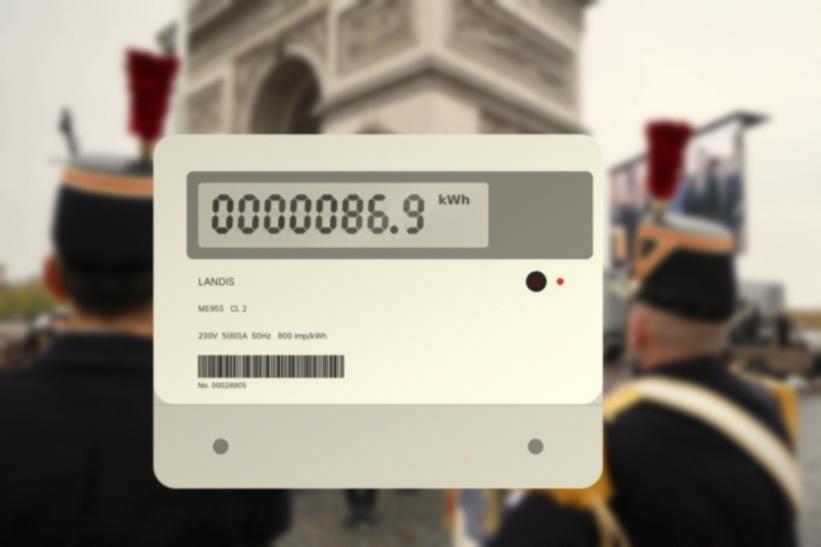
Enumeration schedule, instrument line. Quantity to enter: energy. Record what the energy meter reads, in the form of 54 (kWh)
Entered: 86.9 (kWh)
